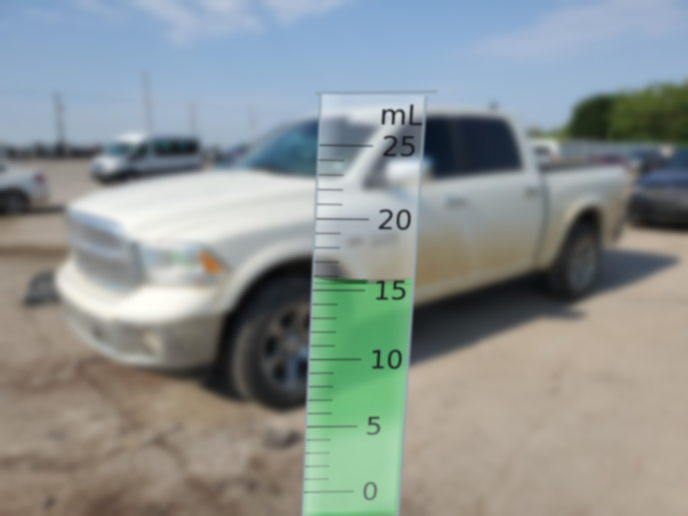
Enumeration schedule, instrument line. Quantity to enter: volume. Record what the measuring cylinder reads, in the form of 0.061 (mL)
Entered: 15.5 (mL)
